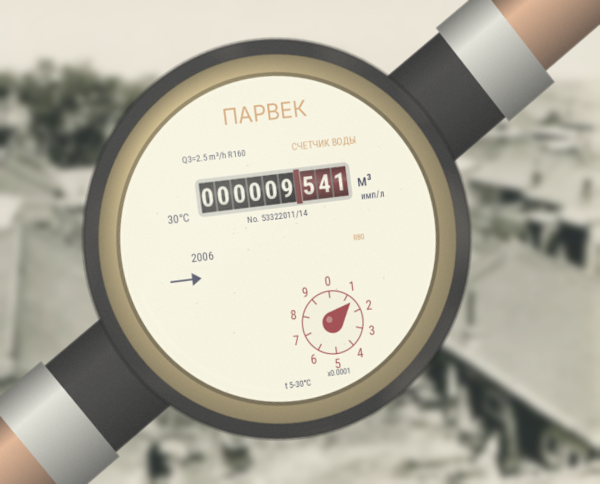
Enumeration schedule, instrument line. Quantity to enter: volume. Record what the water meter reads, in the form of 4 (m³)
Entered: 9.5411 (m³)
